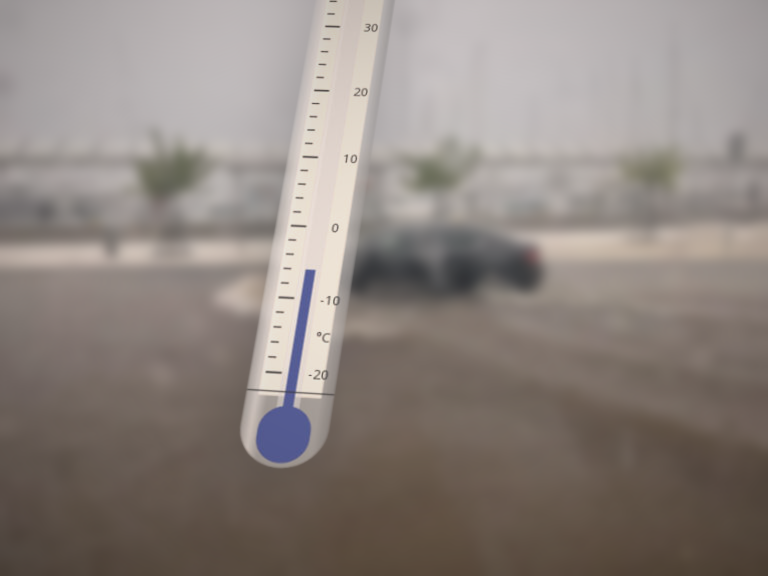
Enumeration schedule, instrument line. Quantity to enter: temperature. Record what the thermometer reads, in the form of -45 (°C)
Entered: -6 (°C)
